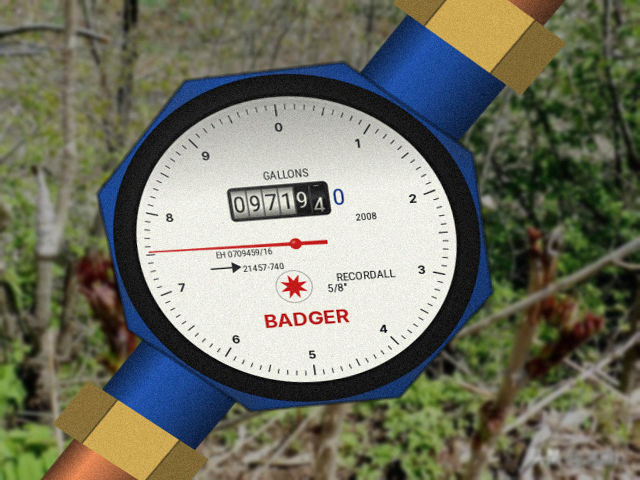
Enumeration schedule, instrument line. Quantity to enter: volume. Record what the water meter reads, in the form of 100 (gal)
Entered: 971937.5 (gal)
